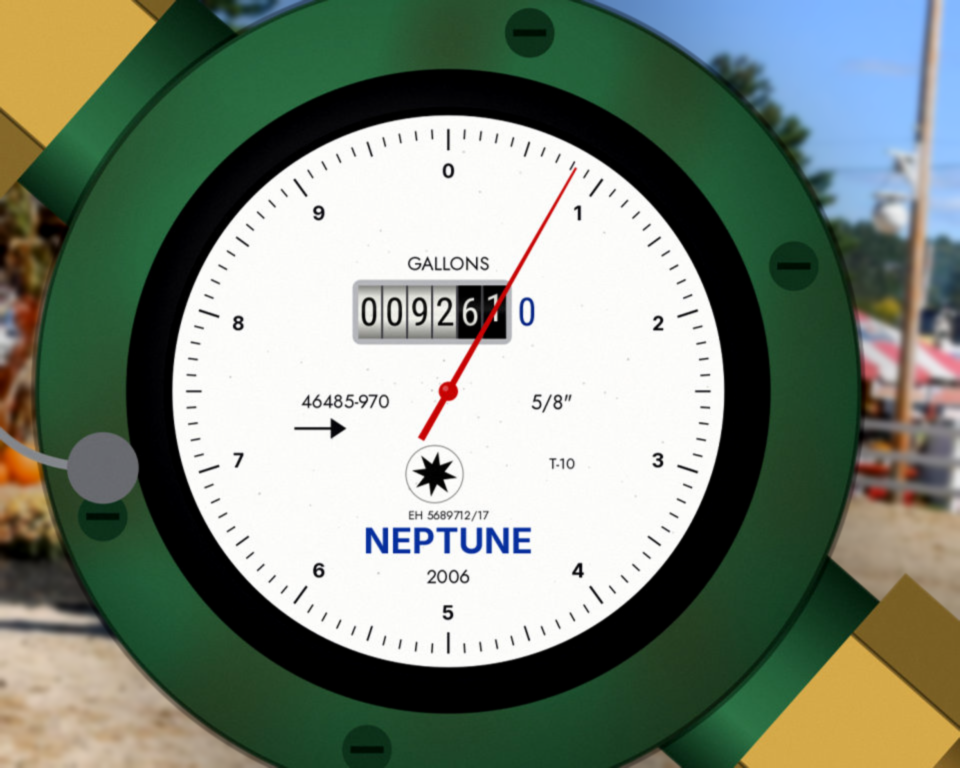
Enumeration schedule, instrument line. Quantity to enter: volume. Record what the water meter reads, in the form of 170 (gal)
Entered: 92610.8 (gal)
